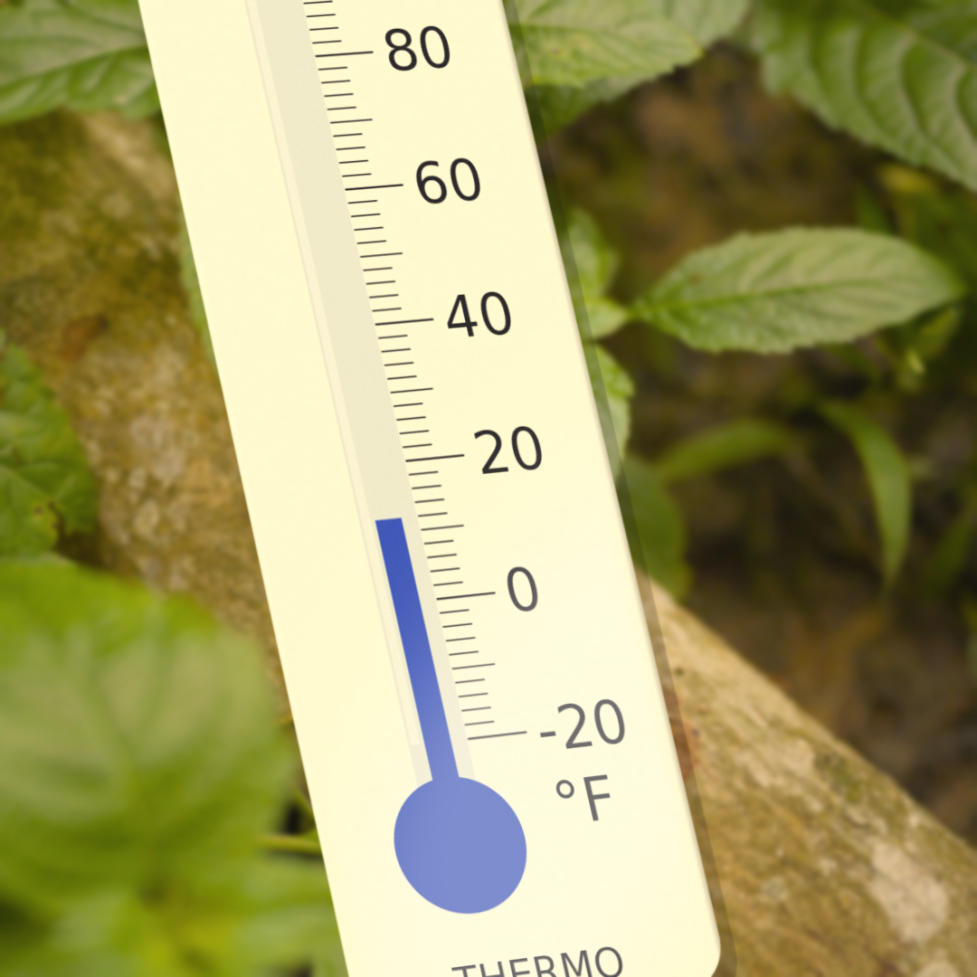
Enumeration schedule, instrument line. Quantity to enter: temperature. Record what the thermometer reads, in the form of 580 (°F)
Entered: 12 (°F)
